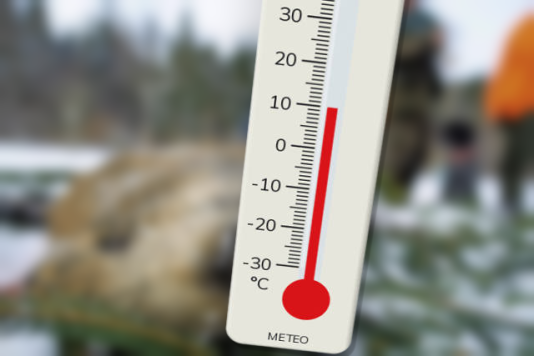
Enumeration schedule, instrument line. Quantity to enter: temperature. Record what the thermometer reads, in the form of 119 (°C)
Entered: 10 (°C)
